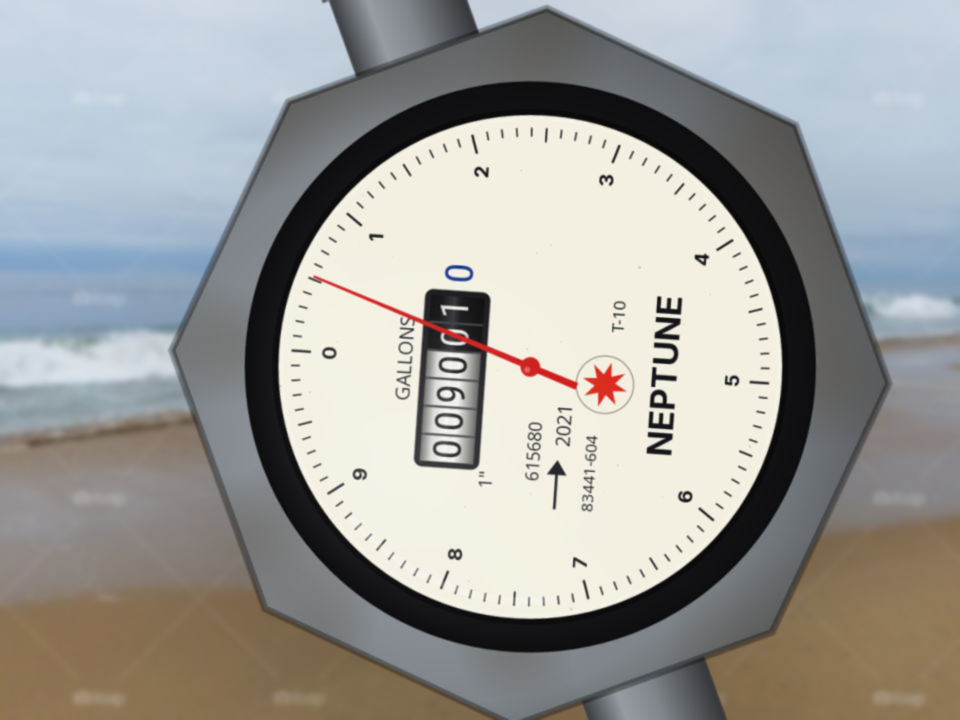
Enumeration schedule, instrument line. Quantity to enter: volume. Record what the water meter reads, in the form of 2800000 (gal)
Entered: 90010.5 (gal)
